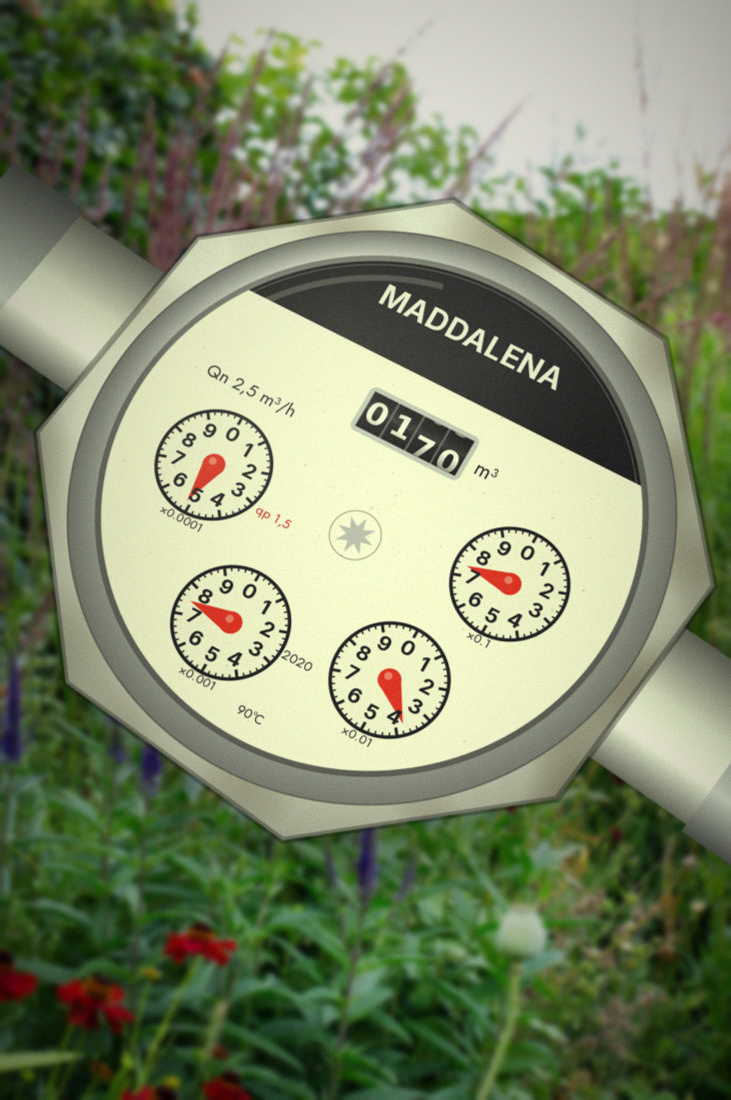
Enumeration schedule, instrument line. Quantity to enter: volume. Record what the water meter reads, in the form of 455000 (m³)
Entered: 169.7375 (m³)
